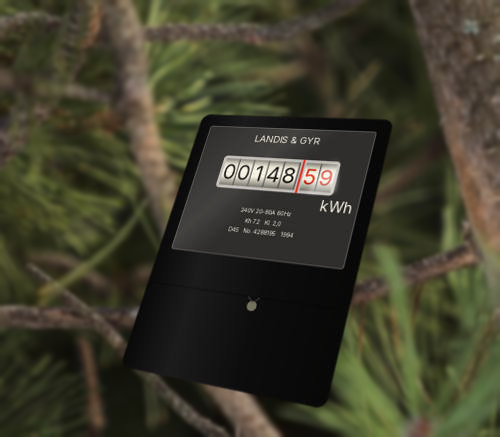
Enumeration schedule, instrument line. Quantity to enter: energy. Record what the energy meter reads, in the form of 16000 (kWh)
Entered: 148.59 (kWh)
